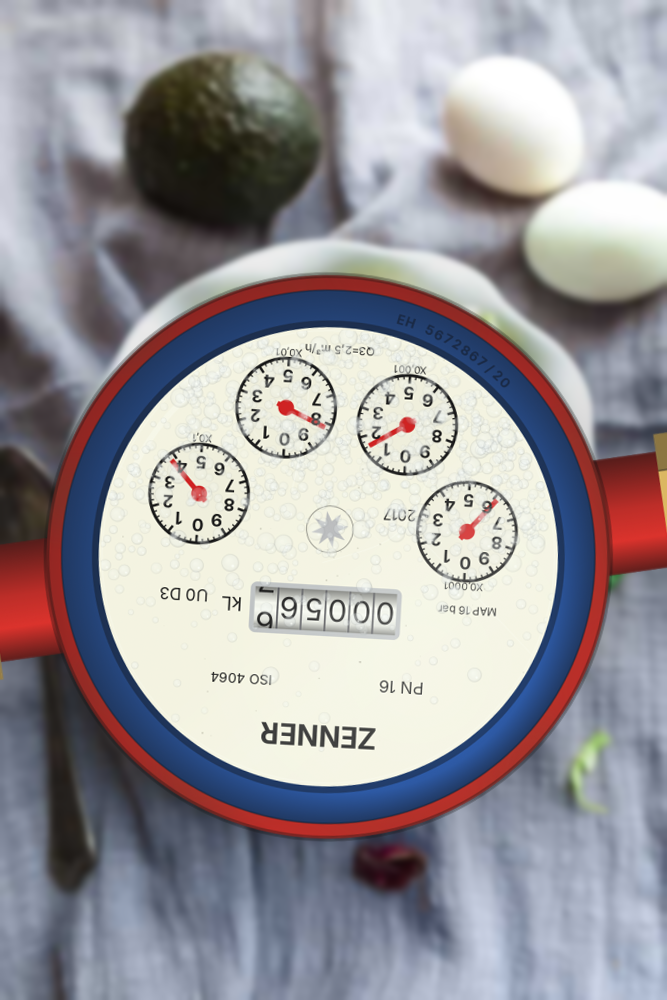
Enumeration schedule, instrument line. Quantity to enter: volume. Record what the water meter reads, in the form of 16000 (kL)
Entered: 566.3816 (kL)
